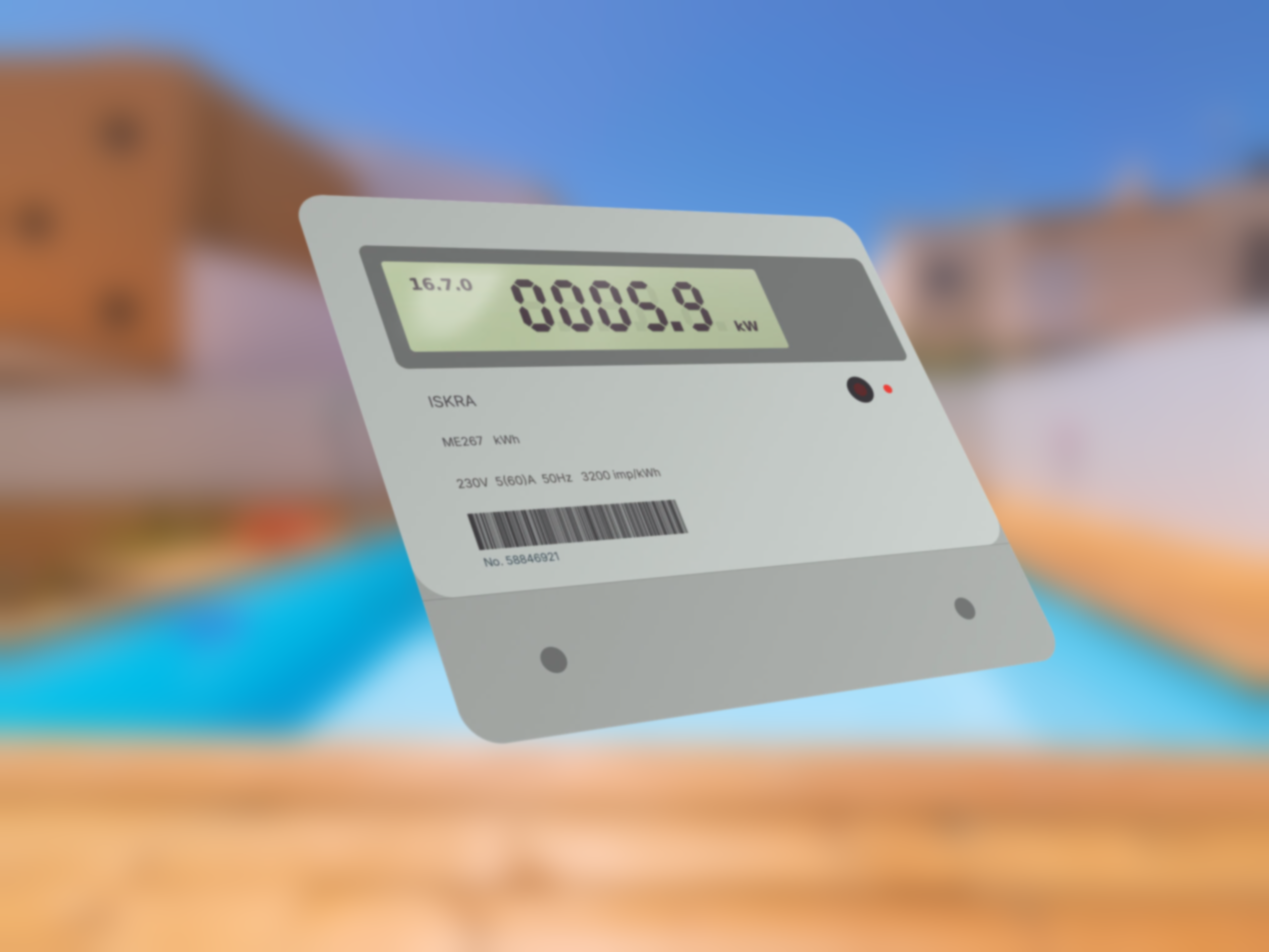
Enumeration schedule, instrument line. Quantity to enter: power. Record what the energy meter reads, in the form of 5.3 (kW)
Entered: 5.9 (kW)
